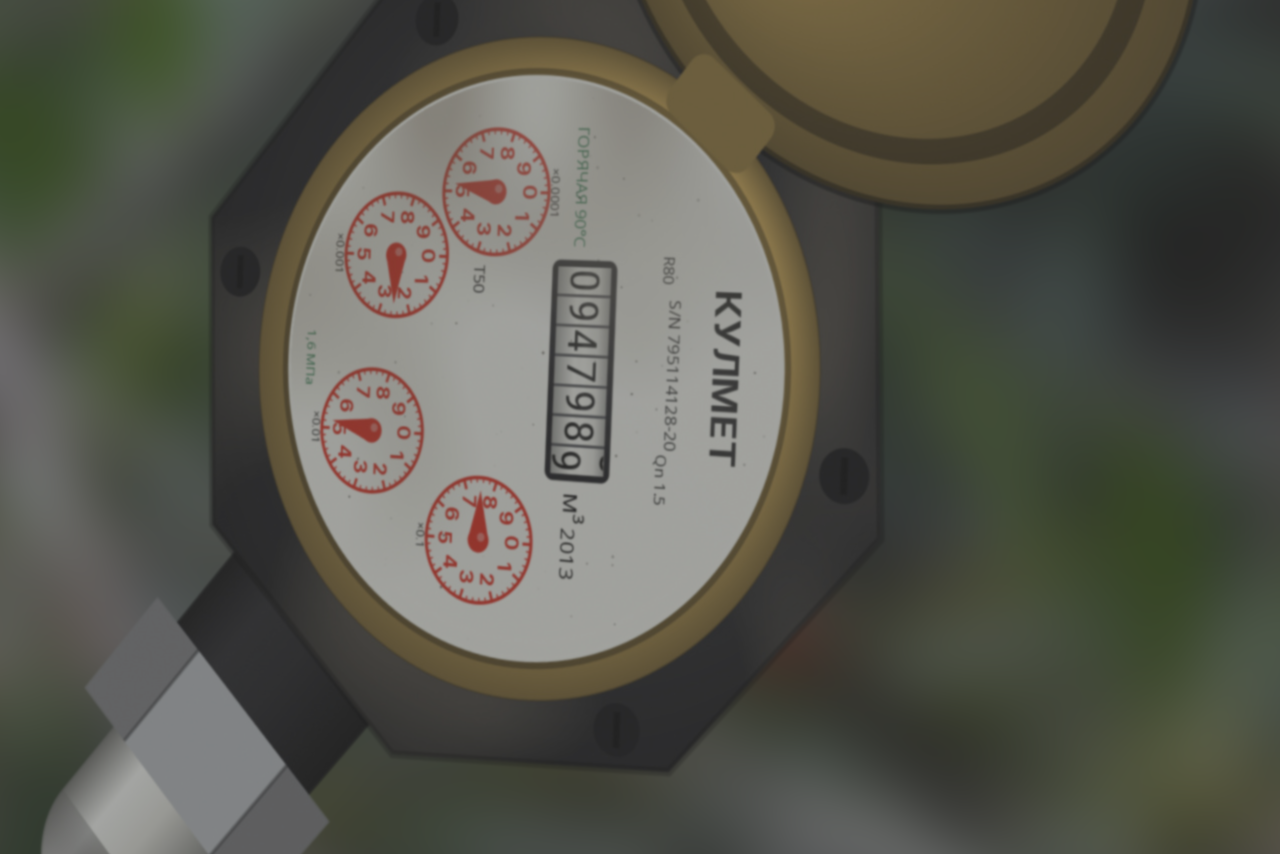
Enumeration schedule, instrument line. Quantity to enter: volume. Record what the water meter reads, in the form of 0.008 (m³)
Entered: 947988.7525 (m³)
